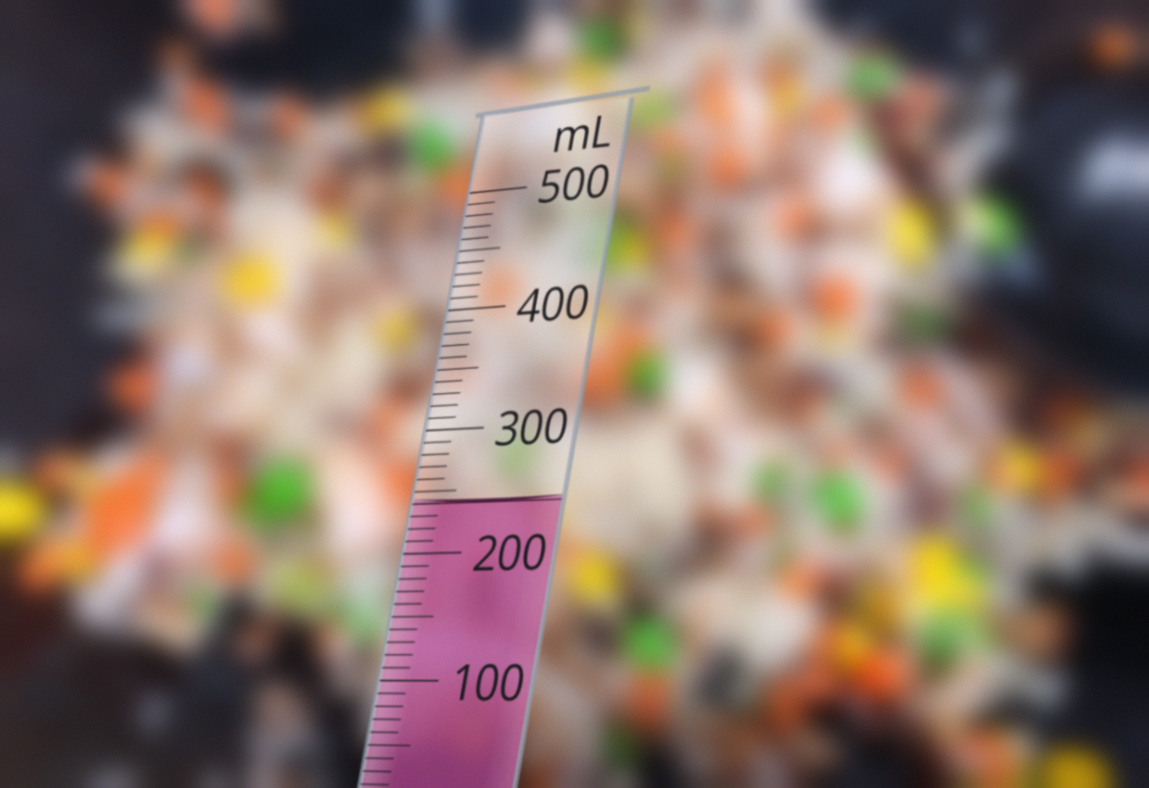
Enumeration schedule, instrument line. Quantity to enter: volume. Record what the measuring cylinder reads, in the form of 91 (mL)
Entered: 240 (mL)
